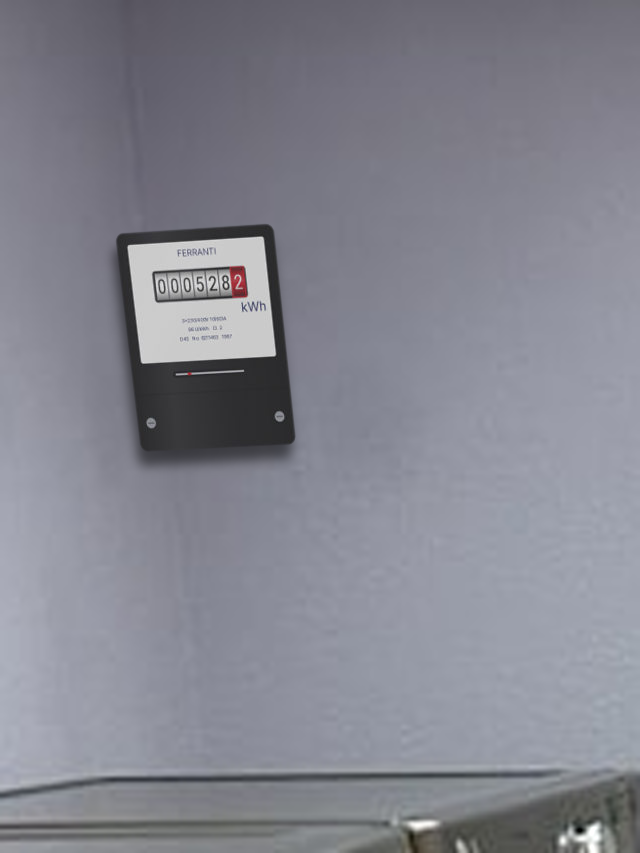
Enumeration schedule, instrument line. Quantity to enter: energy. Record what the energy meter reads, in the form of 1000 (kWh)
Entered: 528.2 (kWh)
